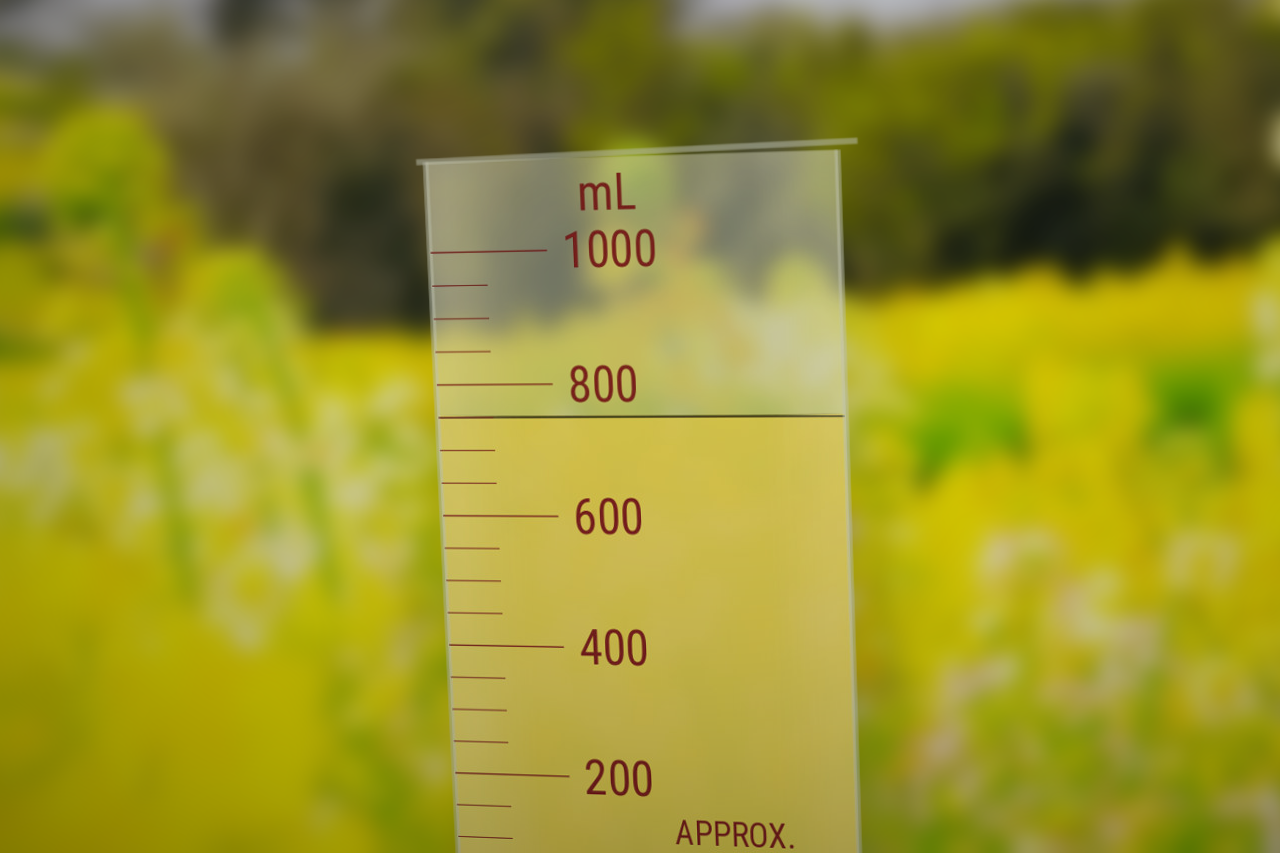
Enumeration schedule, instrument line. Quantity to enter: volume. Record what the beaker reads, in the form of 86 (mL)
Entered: 750 (mL)
